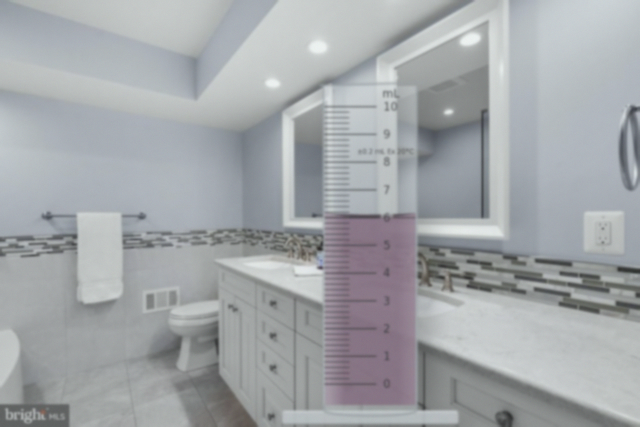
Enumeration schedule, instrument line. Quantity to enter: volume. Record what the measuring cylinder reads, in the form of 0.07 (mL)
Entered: 6 (mL)
